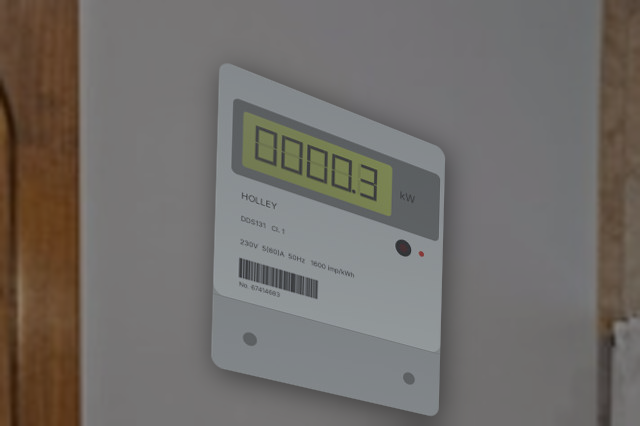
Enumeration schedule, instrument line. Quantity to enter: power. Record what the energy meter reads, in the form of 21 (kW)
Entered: 0.3 (kW)
